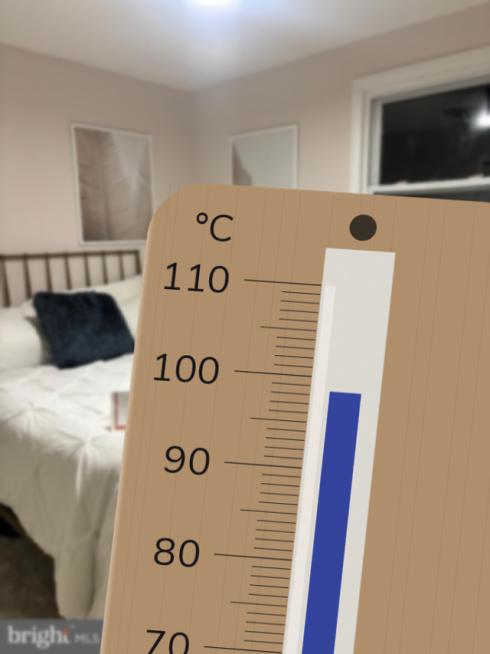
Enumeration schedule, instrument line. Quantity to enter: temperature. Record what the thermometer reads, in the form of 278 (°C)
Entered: 98.5 (°C)
